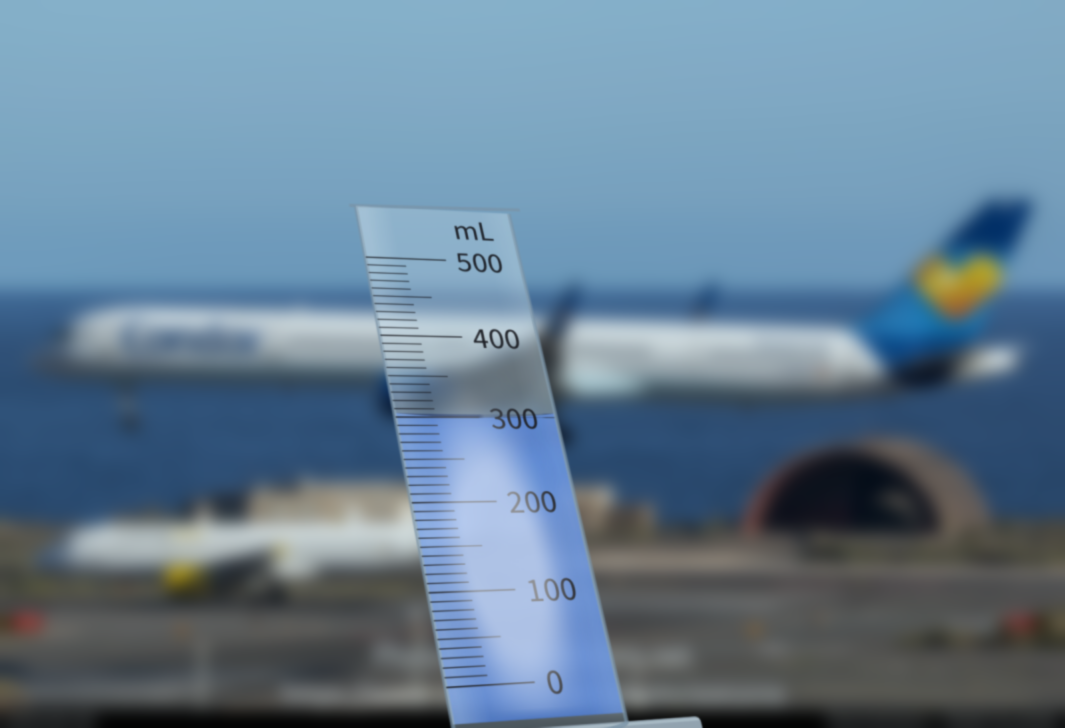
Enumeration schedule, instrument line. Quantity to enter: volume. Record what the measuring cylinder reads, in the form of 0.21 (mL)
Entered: 300 (mL)
